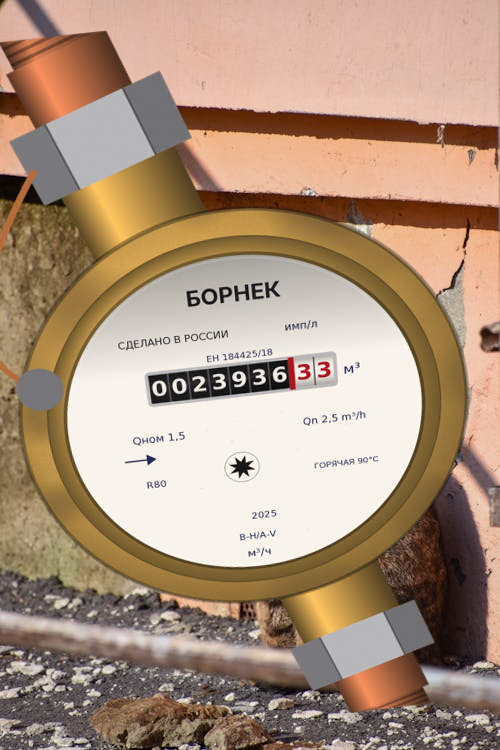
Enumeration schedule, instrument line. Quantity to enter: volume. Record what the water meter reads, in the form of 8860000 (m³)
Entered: 23936.33 (m³)
